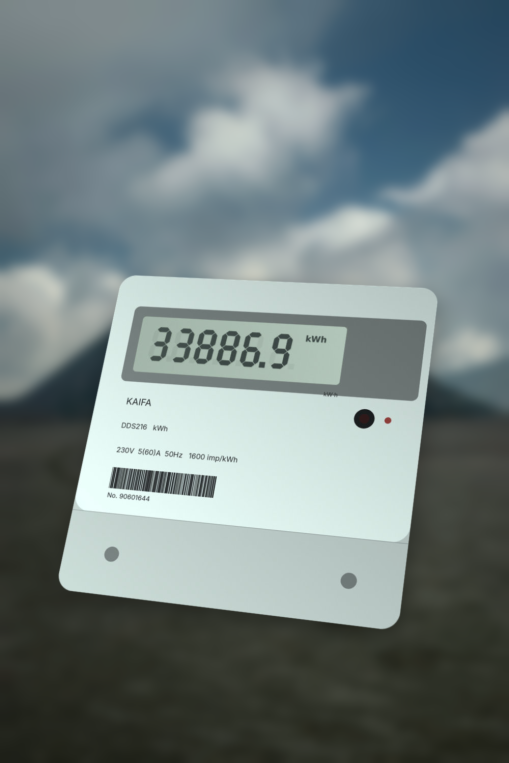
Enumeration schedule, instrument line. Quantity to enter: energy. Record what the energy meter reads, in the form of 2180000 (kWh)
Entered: 33886.9 (kWh)
